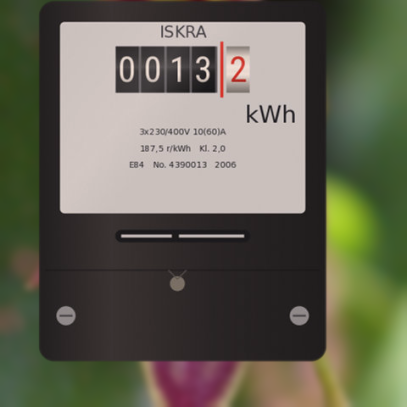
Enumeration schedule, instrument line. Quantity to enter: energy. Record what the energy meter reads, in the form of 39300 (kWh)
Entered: 13.2 (kWh)
